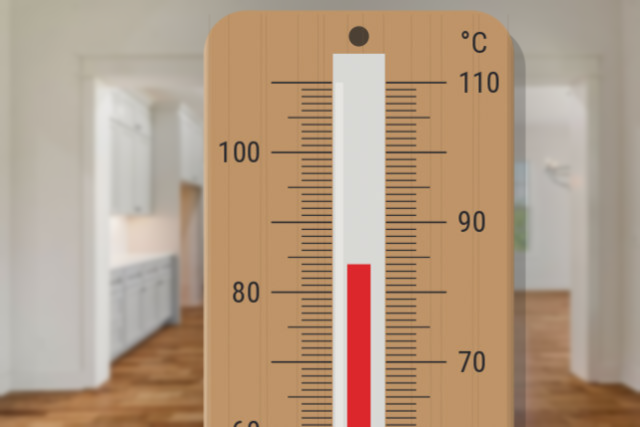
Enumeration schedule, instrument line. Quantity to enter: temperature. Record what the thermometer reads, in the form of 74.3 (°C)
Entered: 84 (°C)
